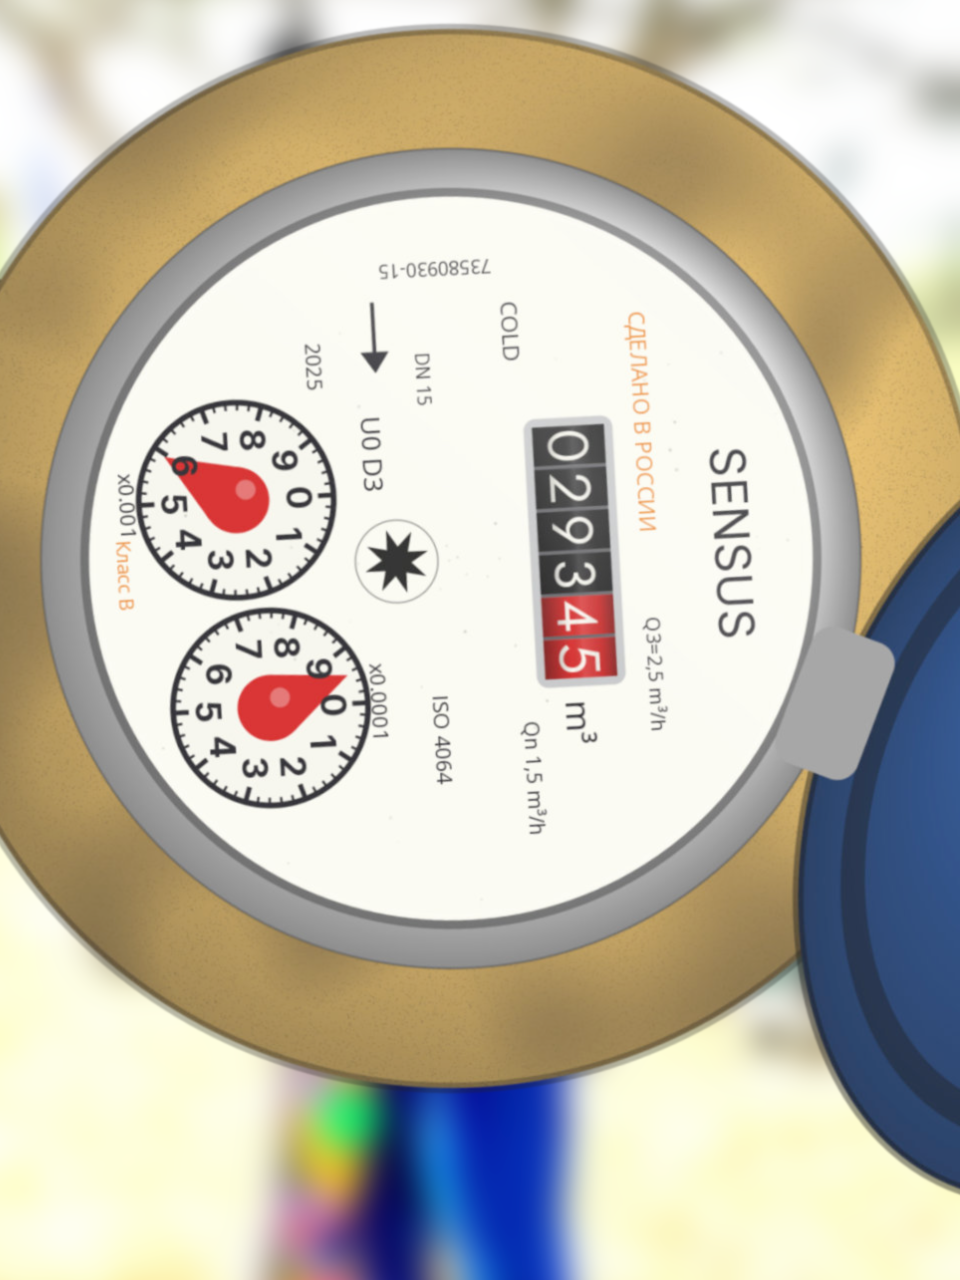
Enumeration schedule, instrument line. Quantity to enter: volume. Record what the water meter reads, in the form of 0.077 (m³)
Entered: 293.4559 (m³)
